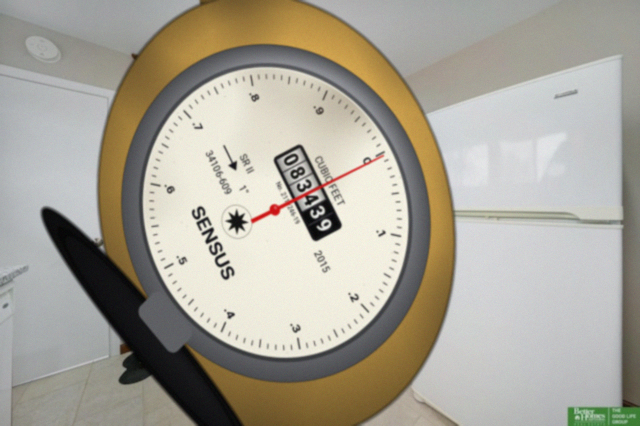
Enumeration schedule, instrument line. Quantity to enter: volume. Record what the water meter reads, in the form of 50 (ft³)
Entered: 83439.00 (ft³)
